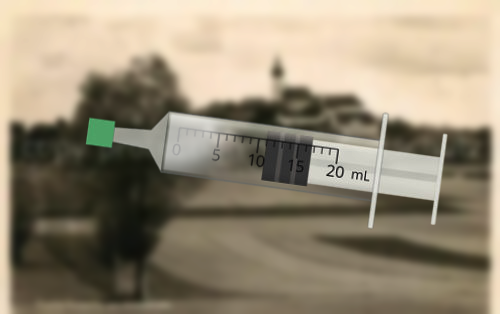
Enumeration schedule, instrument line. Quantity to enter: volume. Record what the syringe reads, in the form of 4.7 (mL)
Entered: 11 (mL)
